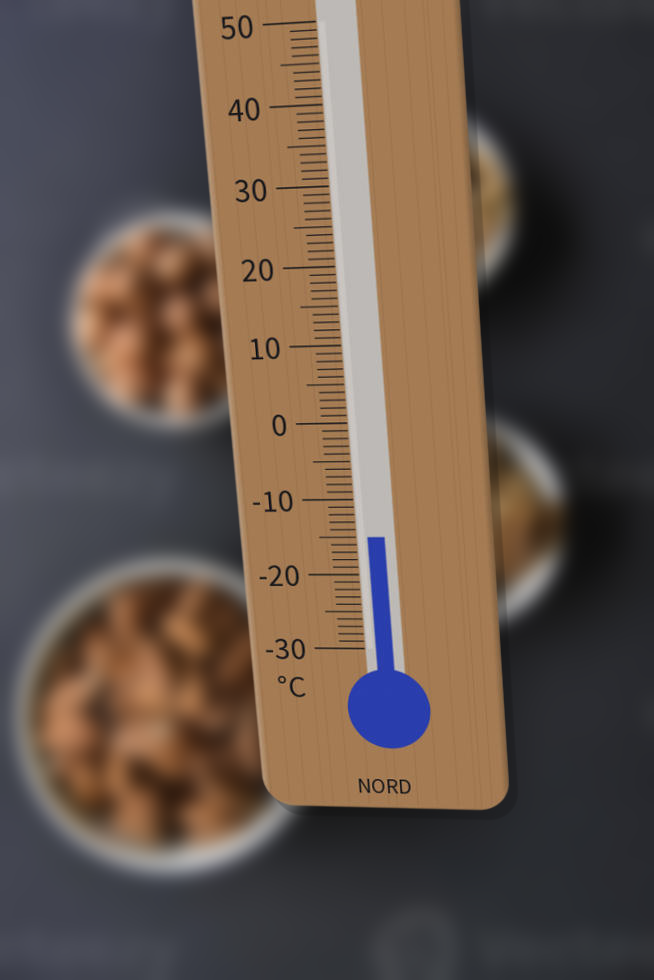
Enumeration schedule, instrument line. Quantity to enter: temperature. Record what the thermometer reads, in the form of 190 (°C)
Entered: -15 (°C)
